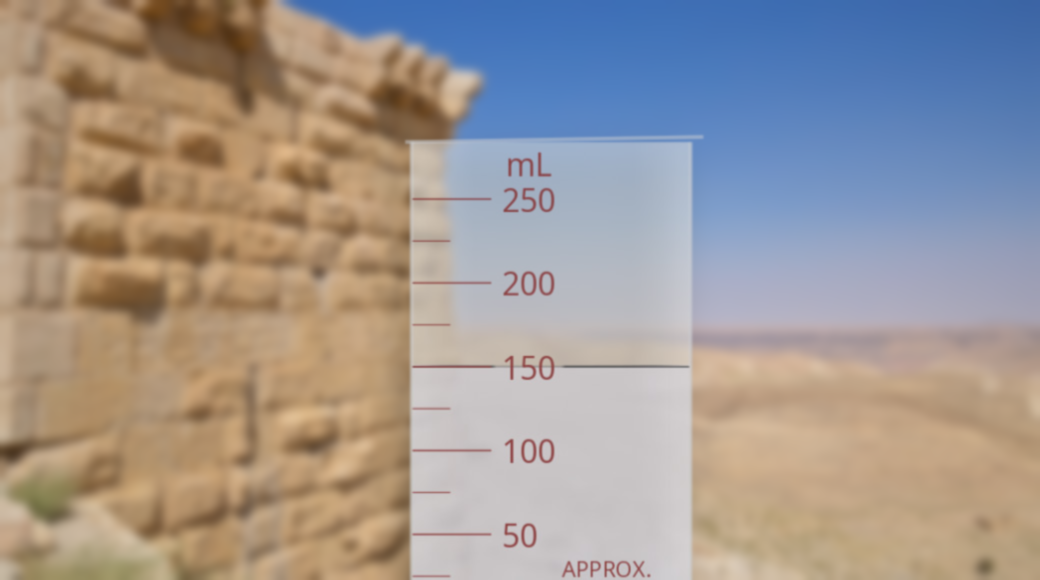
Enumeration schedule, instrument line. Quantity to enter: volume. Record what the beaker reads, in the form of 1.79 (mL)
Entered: 150 (mL)
